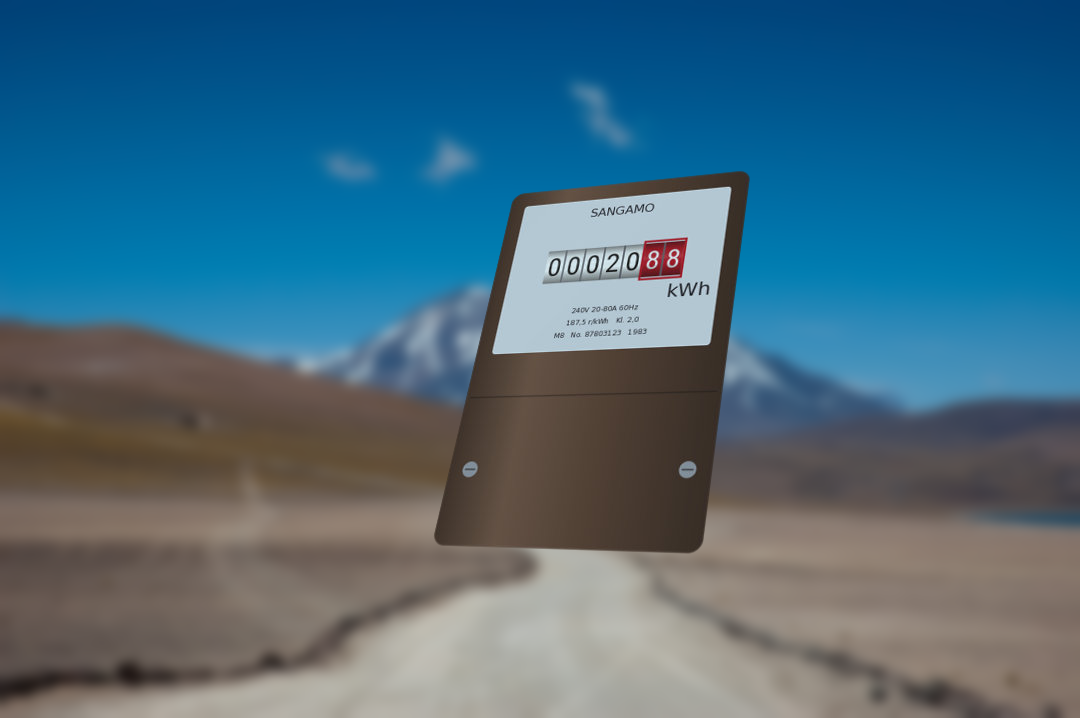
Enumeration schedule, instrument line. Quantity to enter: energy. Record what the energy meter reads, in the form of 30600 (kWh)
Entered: 20.88 (kWh)
